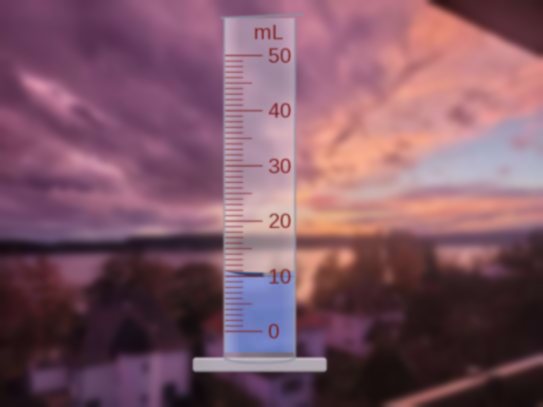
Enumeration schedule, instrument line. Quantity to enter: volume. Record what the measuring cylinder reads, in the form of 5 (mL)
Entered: 10 (mL)
